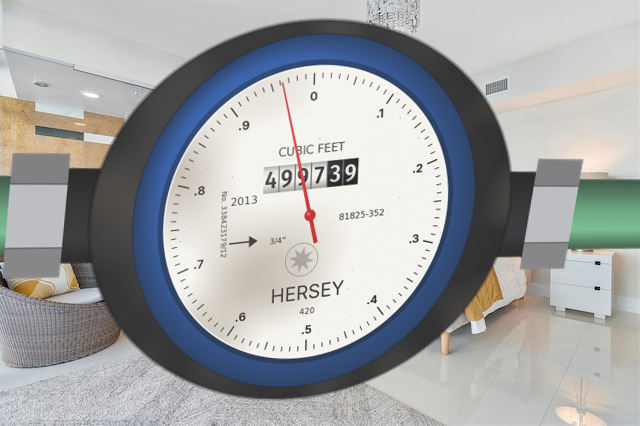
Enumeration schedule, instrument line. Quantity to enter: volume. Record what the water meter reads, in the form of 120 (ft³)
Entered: 499738.96 (ft³)
